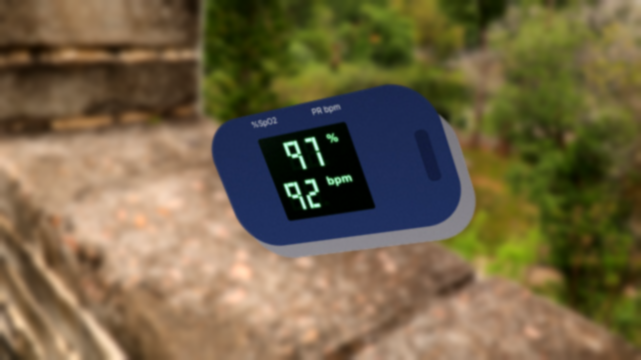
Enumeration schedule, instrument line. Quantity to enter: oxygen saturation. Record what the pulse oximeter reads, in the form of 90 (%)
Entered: 97 (%)
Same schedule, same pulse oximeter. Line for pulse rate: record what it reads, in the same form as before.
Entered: 92 (bpm)
